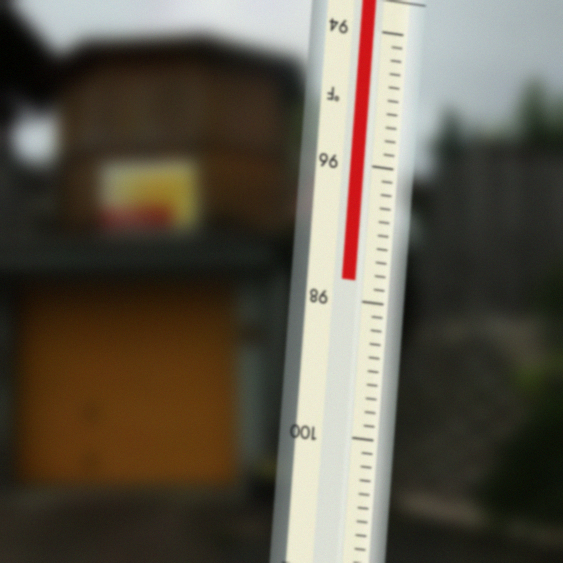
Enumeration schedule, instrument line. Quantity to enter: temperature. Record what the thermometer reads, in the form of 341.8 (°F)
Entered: 97.7 (°F)
